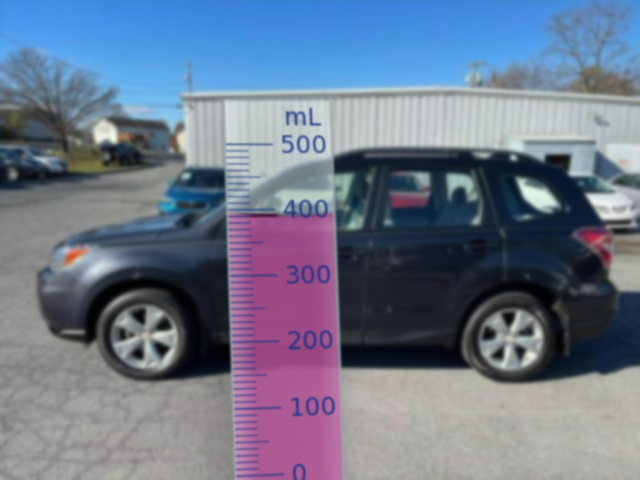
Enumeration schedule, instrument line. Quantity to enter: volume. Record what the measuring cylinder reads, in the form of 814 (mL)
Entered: 390 (mL)
